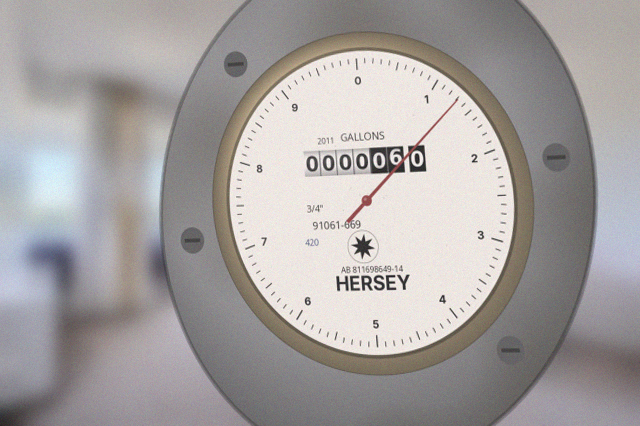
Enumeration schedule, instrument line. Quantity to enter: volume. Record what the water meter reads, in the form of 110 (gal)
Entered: 61.3 (gal)
